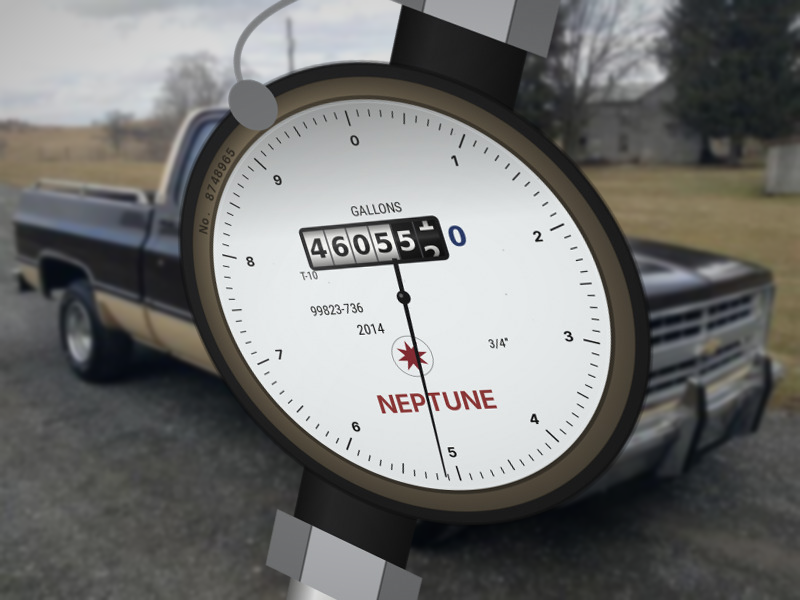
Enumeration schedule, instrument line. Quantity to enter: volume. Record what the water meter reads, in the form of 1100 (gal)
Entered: 4605515.1 (gal)
